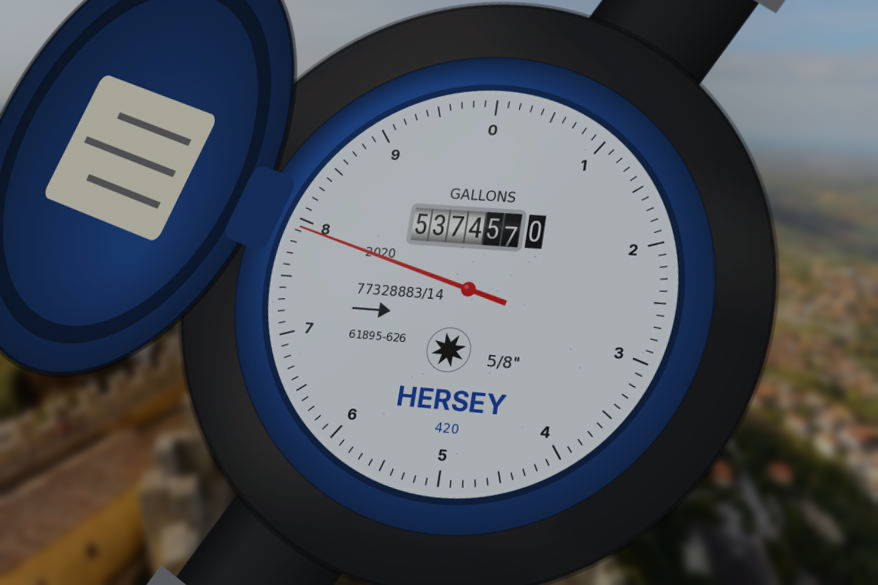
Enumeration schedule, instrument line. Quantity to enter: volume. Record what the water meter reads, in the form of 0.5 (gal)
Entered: 5374567.9 (gal)
